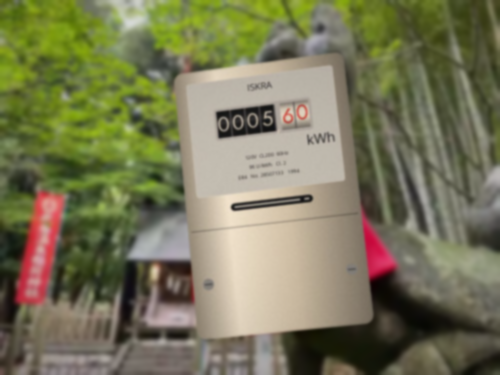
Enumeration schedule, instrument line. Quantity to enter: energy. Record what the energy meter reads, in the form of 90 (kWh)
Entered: 5.60 (kWh)
